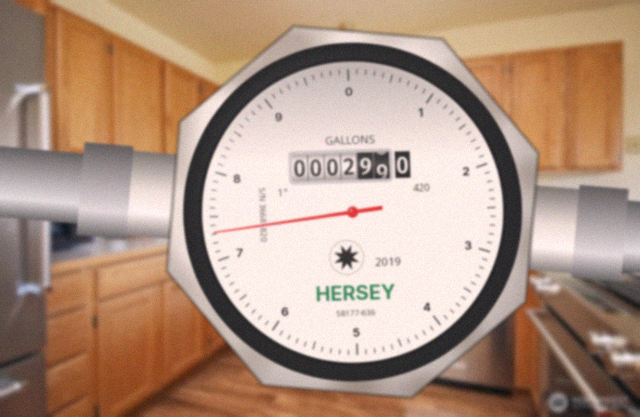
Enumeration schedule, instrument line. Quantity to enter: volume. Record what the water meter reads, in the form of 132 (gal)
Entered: 2987.3 (gal)
